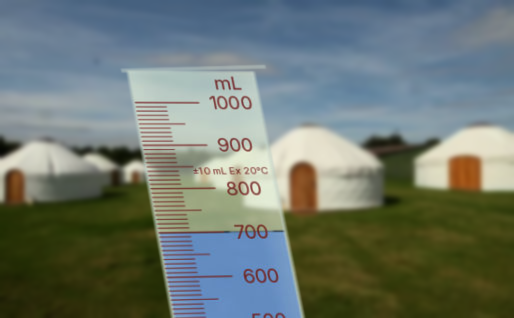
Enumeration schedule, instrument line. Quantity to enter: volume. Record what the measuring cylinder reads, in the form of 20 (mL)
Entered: 700 (mL)
